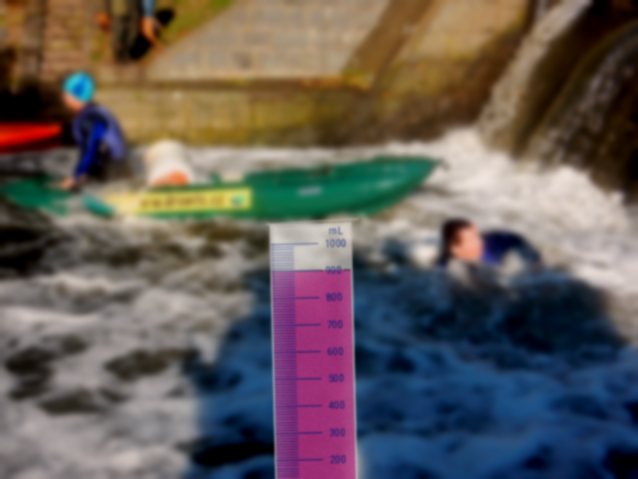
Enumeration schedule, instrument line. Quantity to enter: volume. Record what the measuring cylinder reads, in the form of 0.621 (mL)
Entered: 900 (mL)
